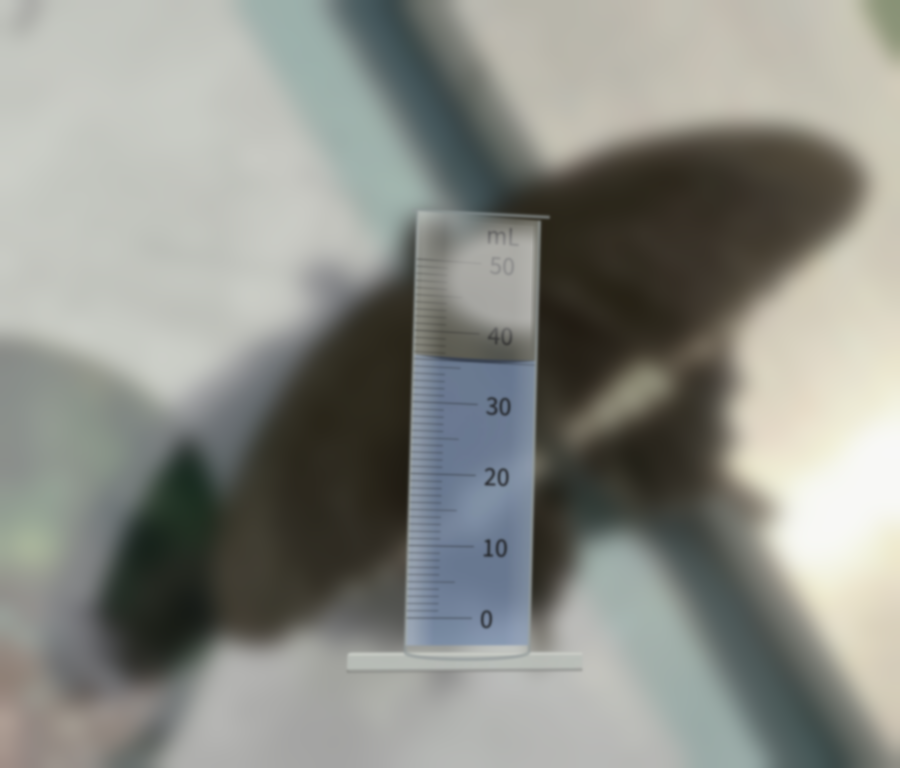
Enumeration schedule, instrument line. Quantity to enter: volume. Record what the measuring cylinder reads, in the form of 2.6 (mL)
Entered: 36 (mL)
